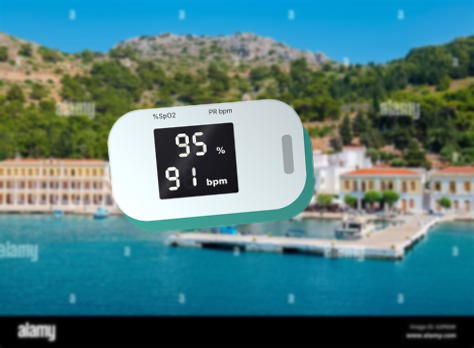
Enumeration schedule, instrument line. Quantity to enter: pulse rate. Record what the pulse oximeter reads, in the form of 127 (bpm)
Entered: 91 (bpm)
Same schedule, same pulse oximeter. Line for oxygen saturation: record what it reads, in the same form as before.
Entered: 95 (%)
